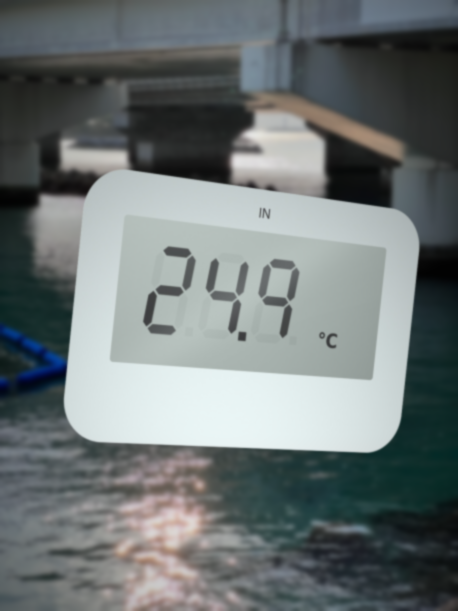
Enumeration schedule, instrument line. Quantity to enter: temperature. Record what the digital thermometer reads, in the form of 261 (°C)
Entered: 24.9 (°C)
